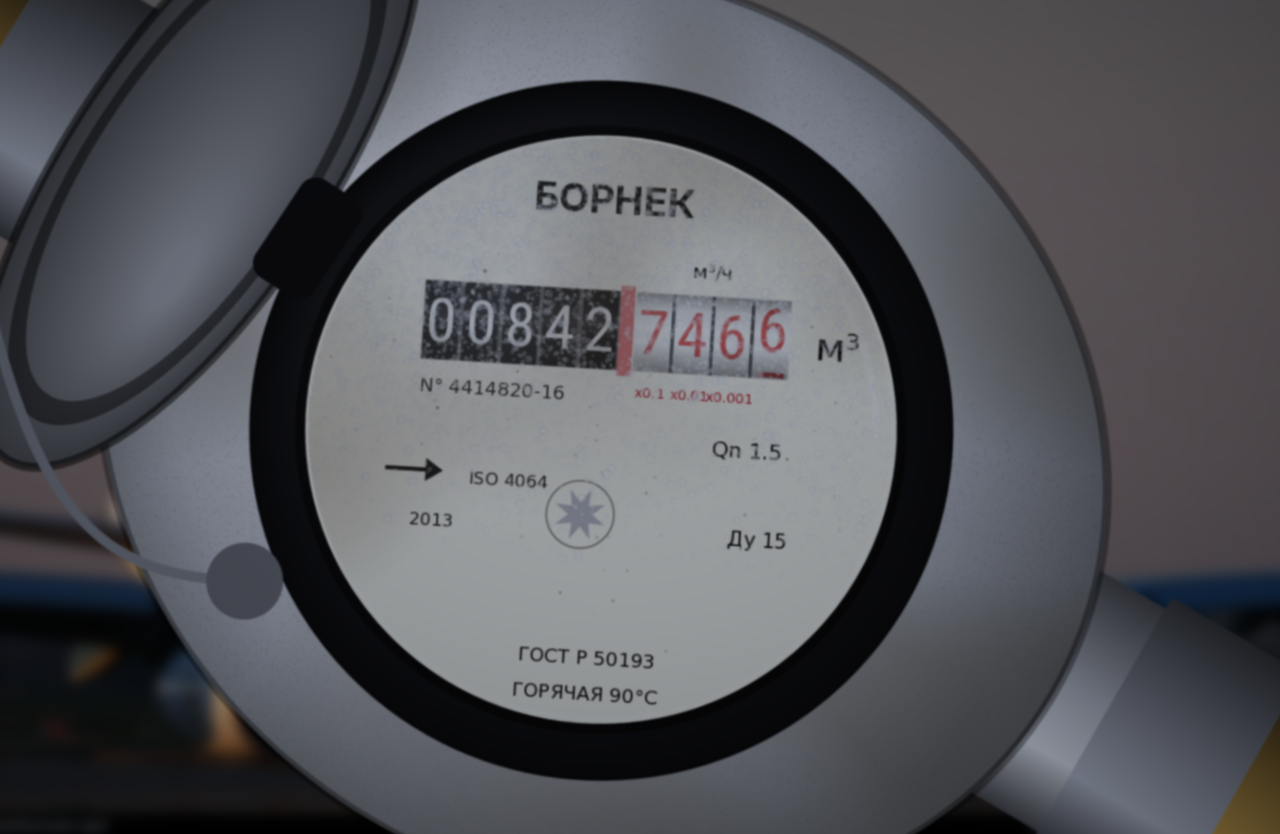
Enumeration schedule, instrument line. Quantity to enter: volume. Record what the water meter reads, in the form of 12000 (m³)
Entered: 842.7466 (m³)
